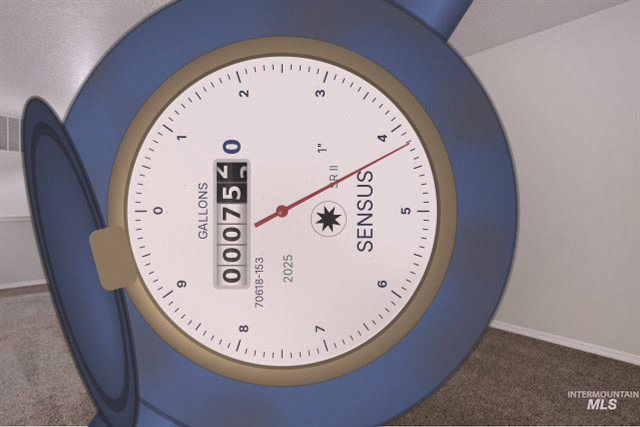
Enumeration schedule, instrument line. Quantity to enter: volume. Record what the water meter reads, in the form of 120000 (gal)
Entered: 7524.2 (gal)
